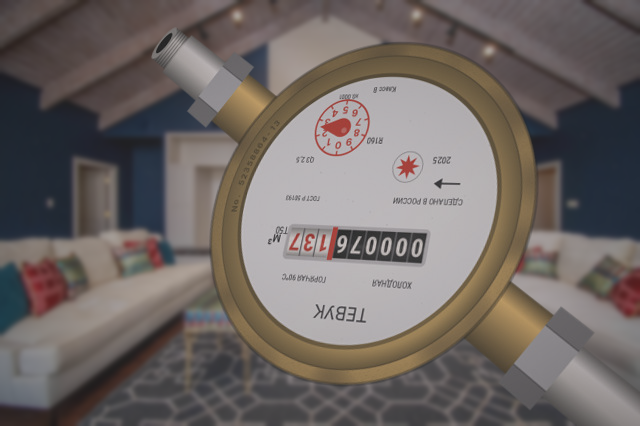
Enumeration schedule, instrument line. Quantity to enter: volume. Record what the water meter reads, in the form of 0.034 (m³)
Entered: 76.1372 (m³)
